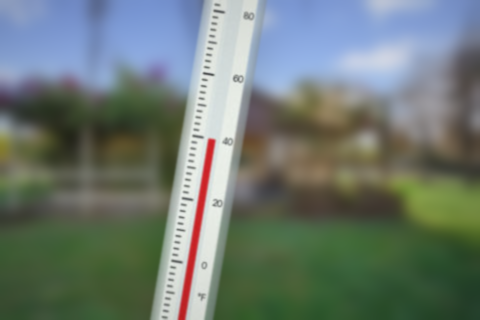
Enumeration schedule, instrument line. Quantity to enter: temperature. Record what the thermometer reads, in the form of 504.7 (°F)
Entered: 40 (°F)
